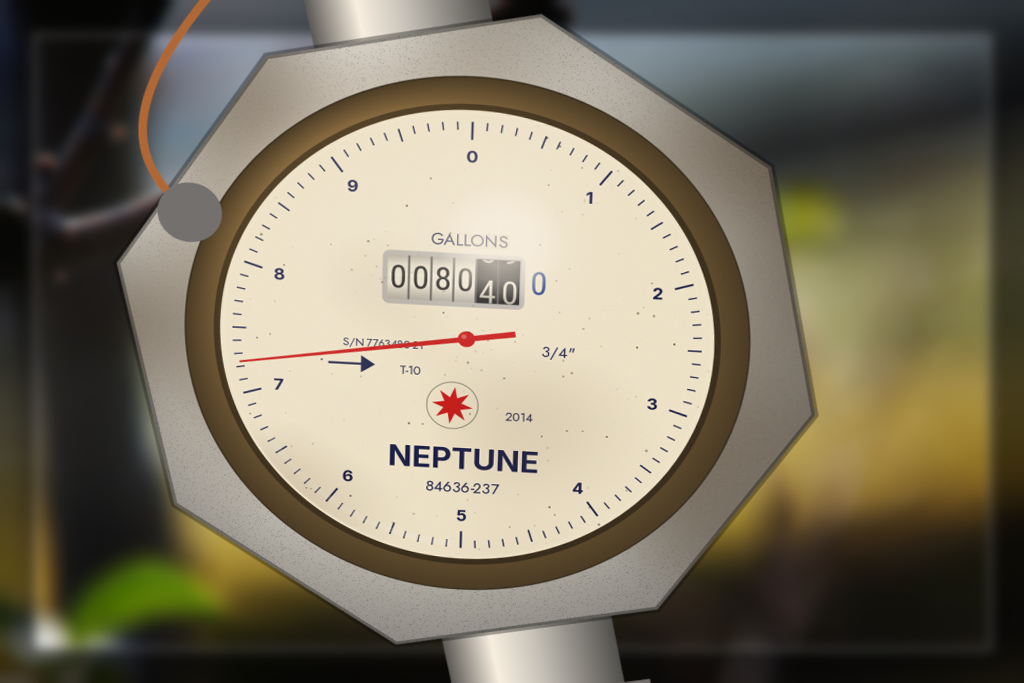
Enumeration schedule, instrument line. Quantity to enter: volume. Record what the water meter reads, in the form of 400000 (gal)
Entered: 80397.2 (gal)
